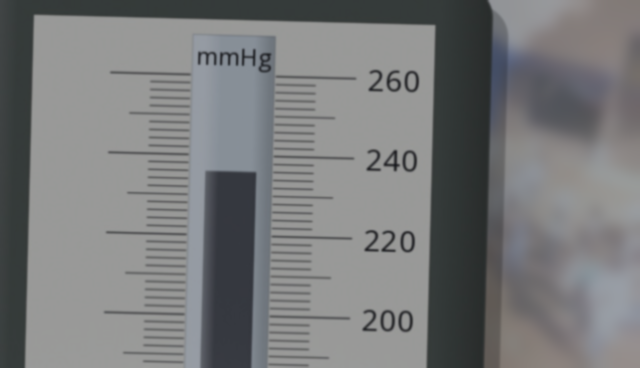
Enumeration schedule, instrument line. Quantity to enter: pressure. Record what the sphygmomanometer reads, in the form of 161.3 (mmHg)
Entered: 236 (mmHg)
